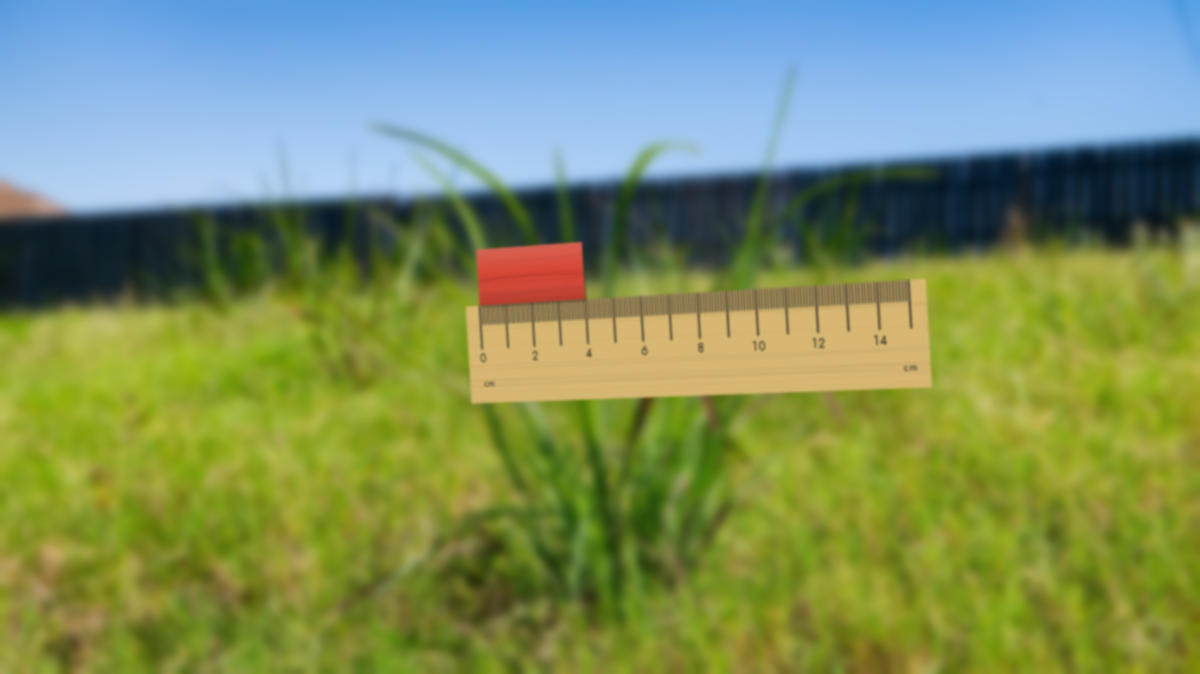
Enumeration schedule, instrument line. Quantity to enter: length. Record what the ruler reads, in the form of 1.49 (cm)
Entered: 4 (cm)
